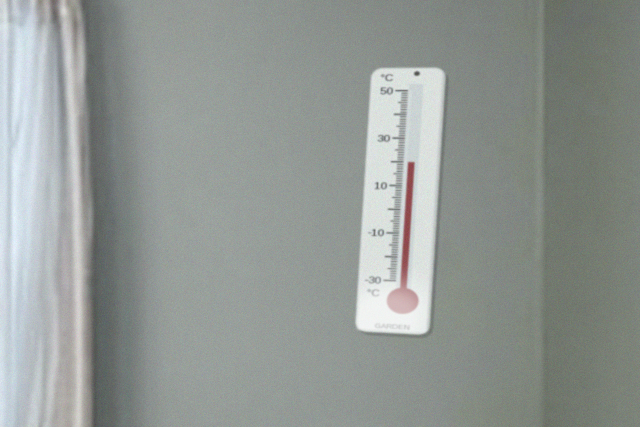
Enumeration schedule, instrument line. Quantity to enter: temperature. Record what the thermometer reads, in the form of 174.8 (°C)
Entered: 20 (°C)
